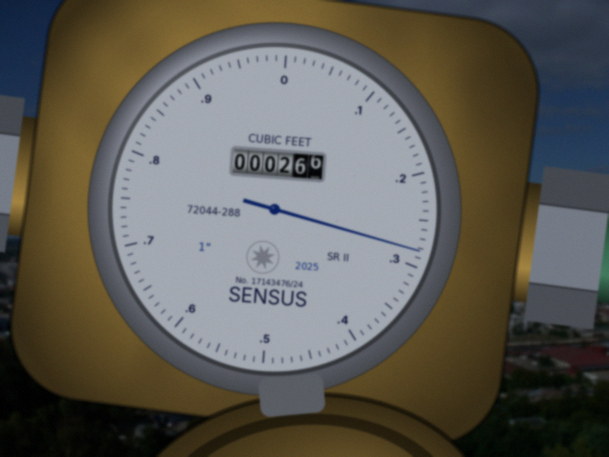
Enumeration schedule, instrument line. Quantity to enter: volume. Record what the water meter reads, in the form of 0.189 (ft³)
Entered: 266.28 (ft³)
